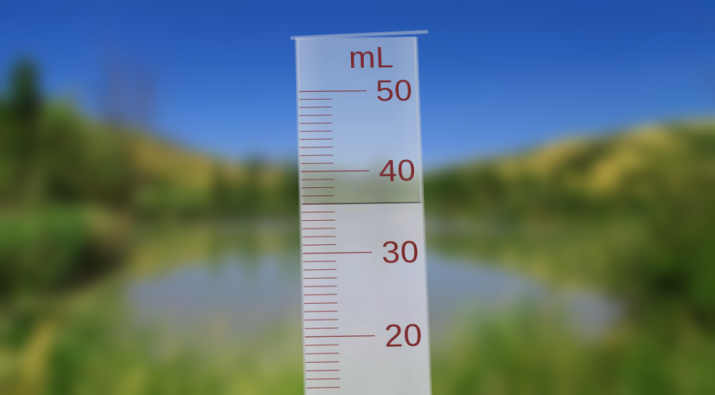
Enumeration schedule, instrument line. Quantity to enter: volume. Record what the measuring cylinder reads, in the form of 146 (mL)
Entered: 36 (mL)
